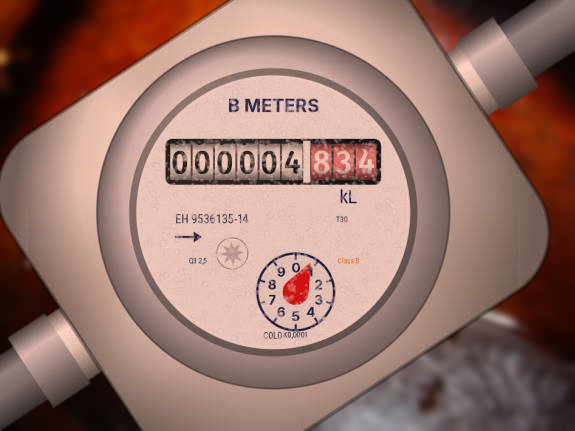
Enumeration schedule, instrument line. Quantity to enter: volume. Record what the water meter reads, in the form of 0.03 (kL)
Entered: 4.8340 (kL)
